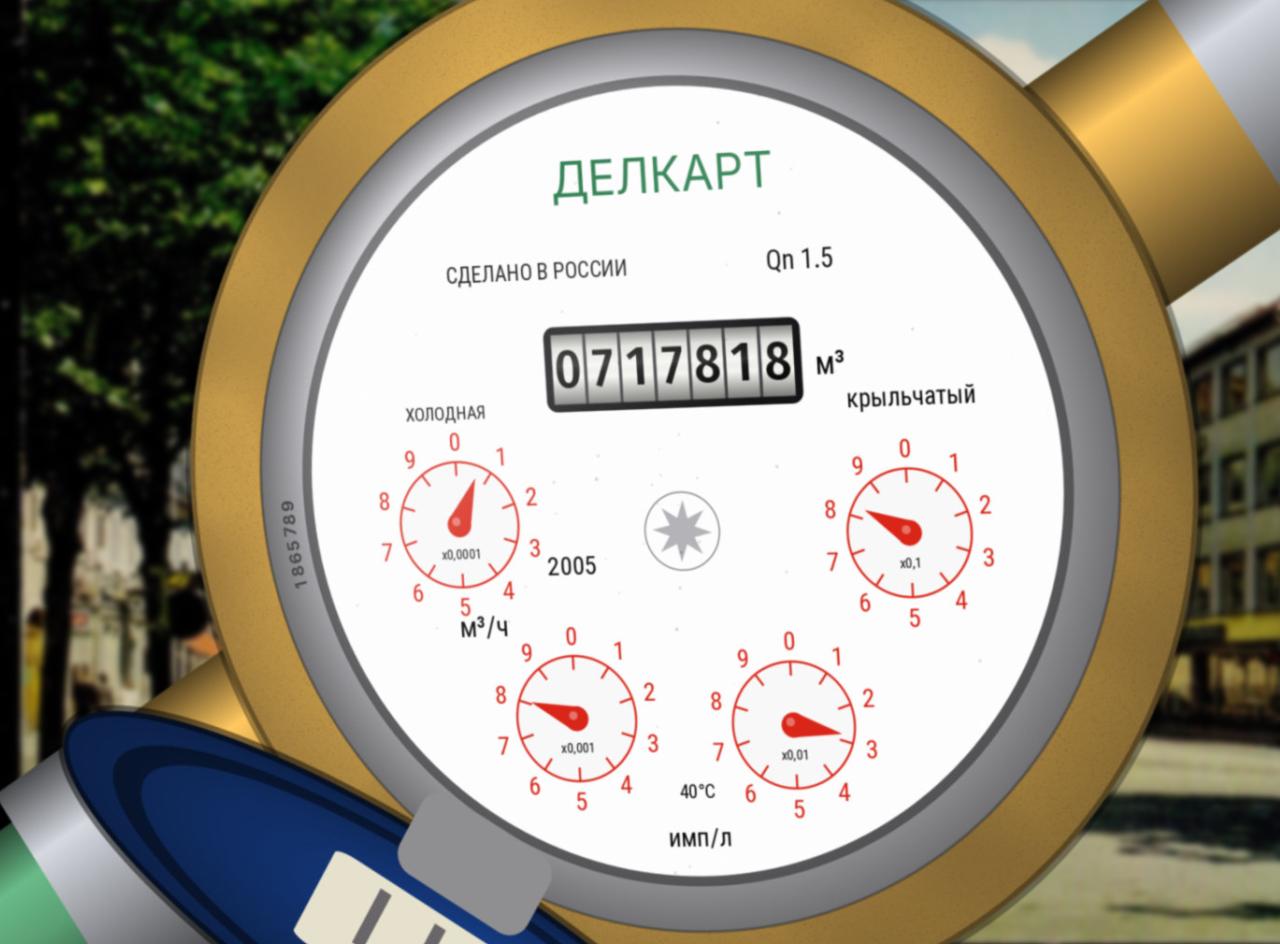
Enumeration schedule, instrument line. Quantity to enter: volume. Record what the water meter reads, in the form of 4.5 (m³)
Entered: 717818.8280 (m³)
